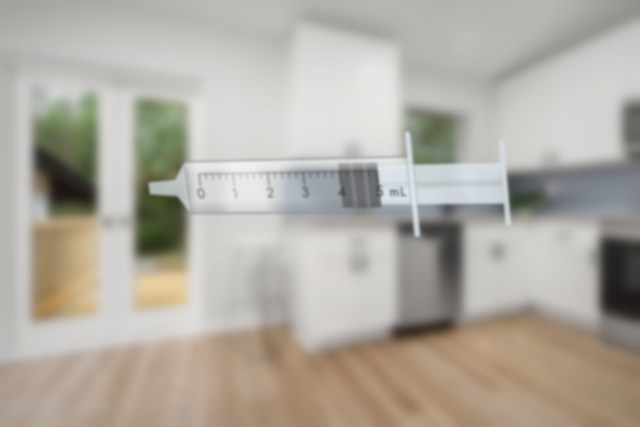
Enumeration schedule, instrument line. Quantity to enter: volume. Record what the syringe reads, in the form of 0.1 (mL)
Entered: 4 (mL)
